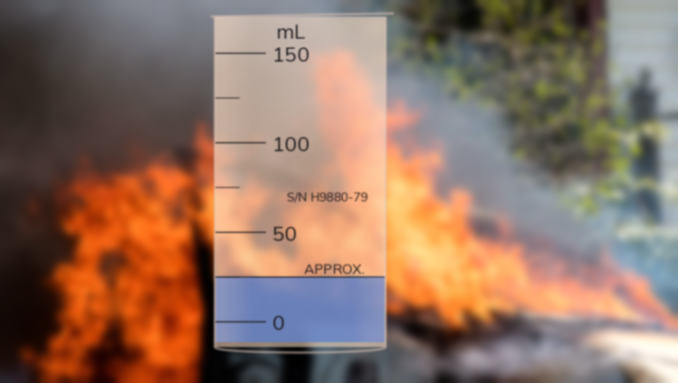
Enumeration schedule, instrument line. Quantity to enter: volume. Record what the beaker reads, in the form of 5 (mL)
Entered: 25 (mL)
